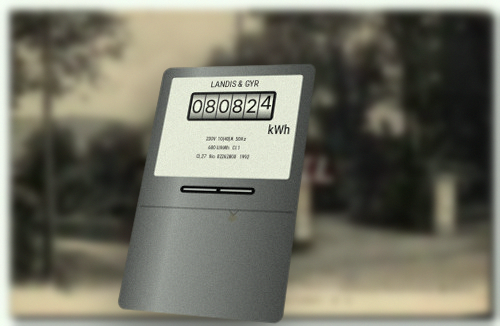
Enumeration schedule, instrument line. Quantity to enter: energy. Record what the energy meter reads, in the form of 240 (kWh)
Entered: 80824 (kWh)
